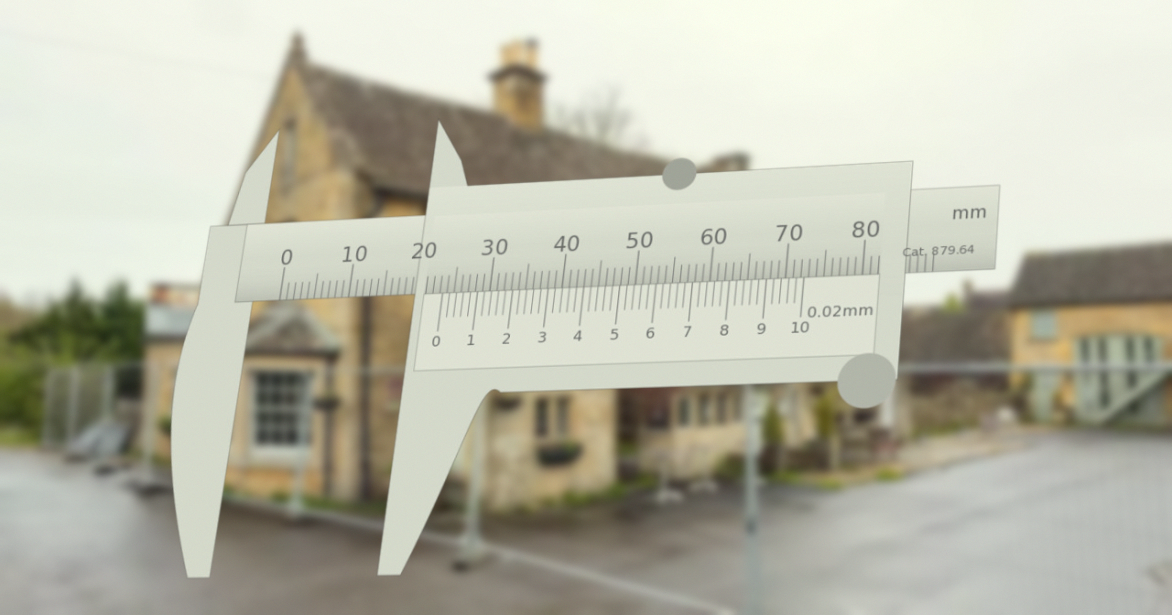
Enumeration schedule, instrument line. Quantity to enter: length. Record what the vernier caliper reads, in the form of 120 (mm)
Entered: 23.4 (mm)
